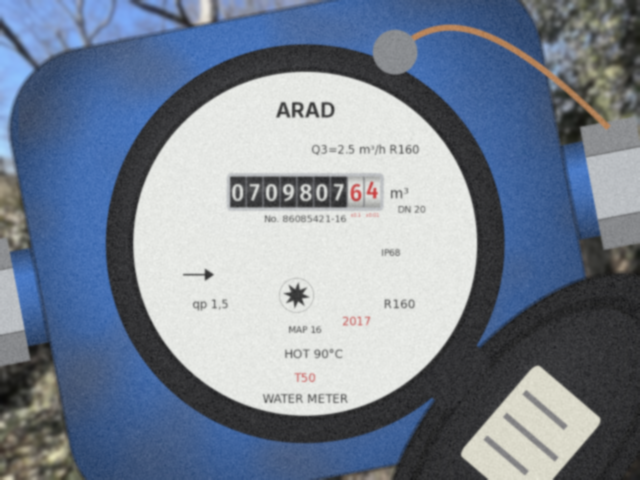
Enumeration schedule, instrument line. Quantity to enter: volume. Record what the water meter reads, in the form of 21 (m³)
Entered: 709807.64 (m³)
